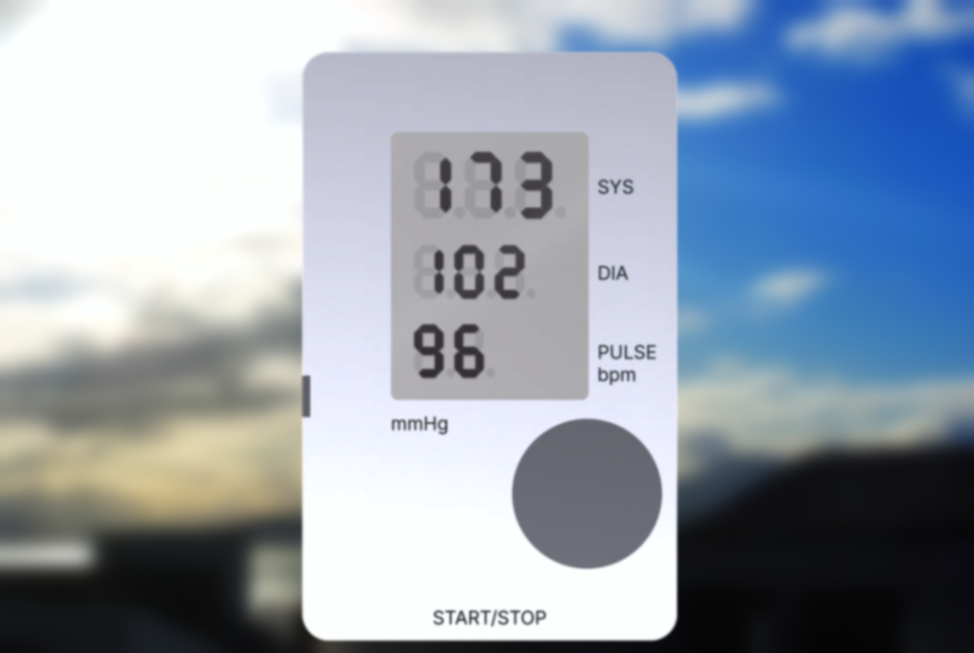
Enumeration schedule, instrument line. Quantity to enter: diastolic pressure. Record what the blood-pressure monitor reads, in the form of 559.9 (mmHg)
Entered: 102 (mmHg)
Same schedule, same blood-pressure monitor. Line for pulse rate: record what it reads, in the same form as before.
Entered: 96 (bpm)
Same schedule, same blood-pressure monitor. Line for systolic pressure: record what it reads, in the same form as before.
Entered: 173 (mmHg)
